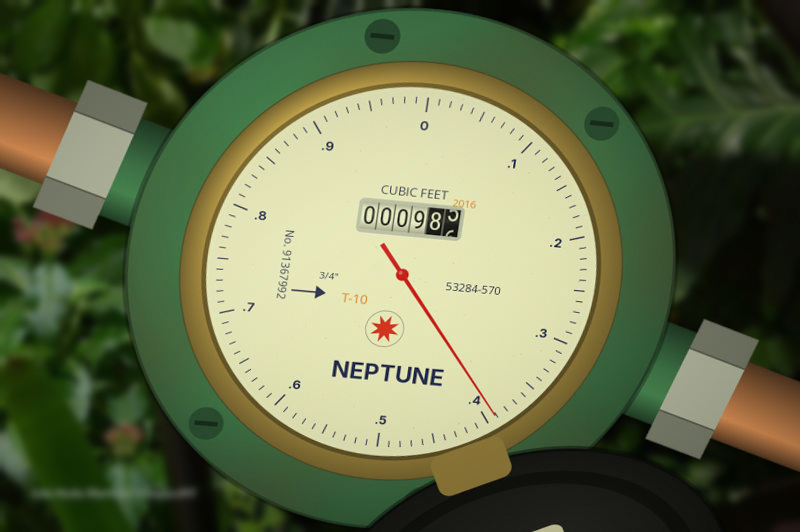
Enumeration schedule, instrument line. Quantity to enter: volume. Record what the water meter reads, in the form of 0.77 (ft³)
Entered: 985.39 (ft³)
